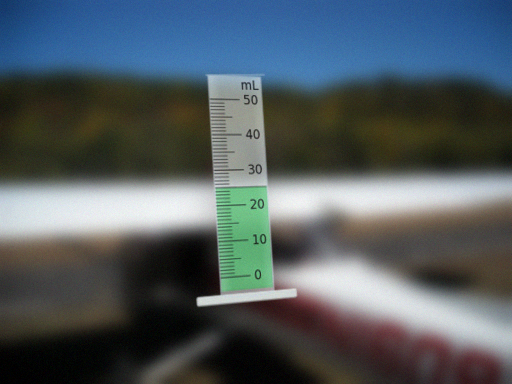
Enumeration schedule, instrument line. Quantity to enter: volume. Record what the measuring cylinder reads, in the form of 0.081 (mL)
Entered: 25 (mL)
